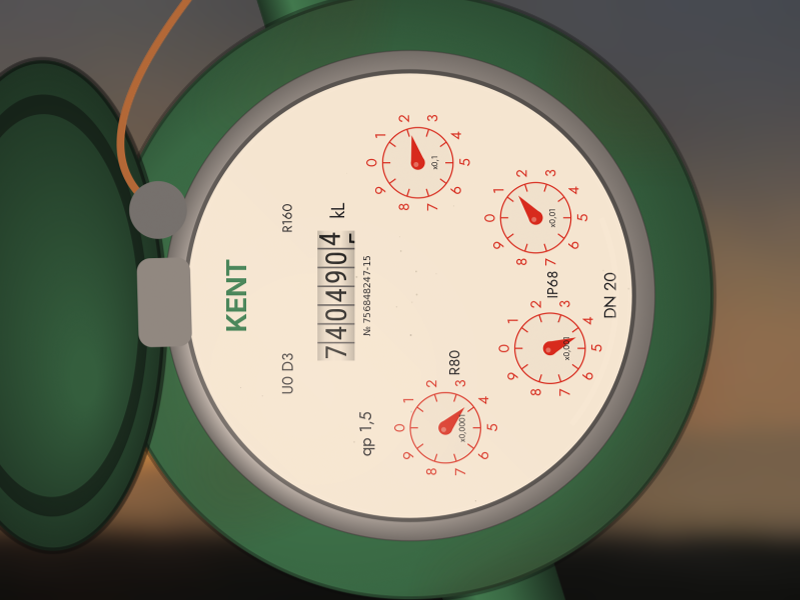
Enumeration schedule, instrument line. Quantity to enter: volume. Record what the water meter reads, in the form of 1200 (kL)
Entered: 7404904.2143 (kL)
